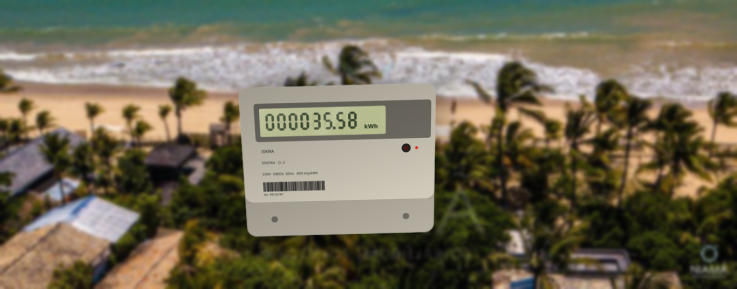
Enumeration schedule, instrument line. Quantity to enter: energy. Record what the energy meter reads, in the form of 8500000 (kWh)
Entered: 35.58 (kWh)
